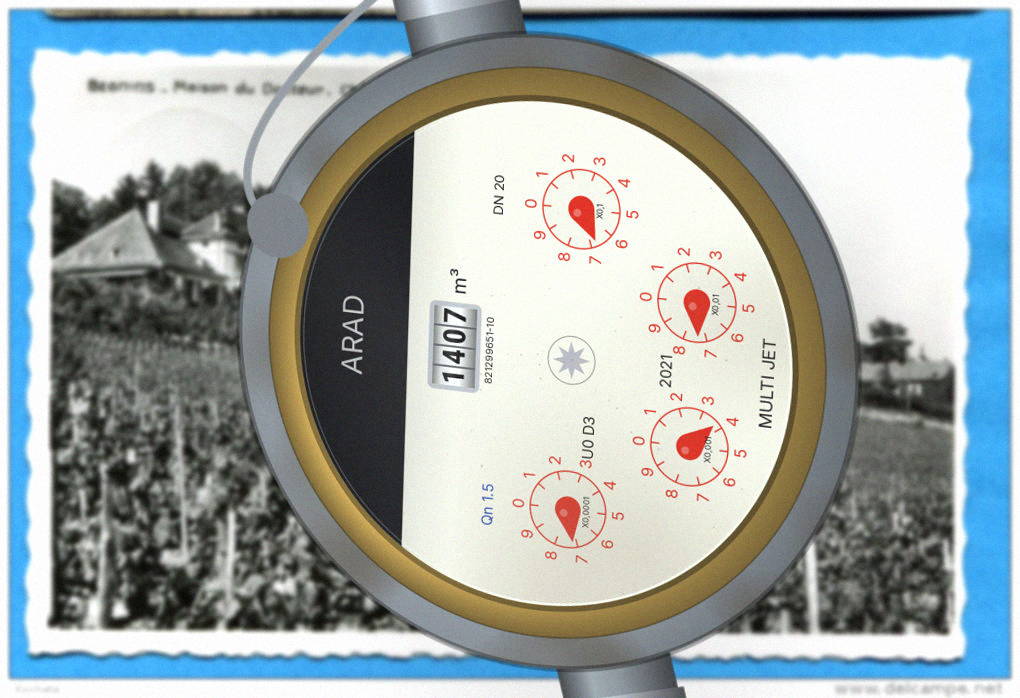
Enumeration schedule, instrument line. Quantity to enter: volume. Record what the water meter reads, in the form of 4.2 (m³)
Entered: 1407.6737 (m³)
